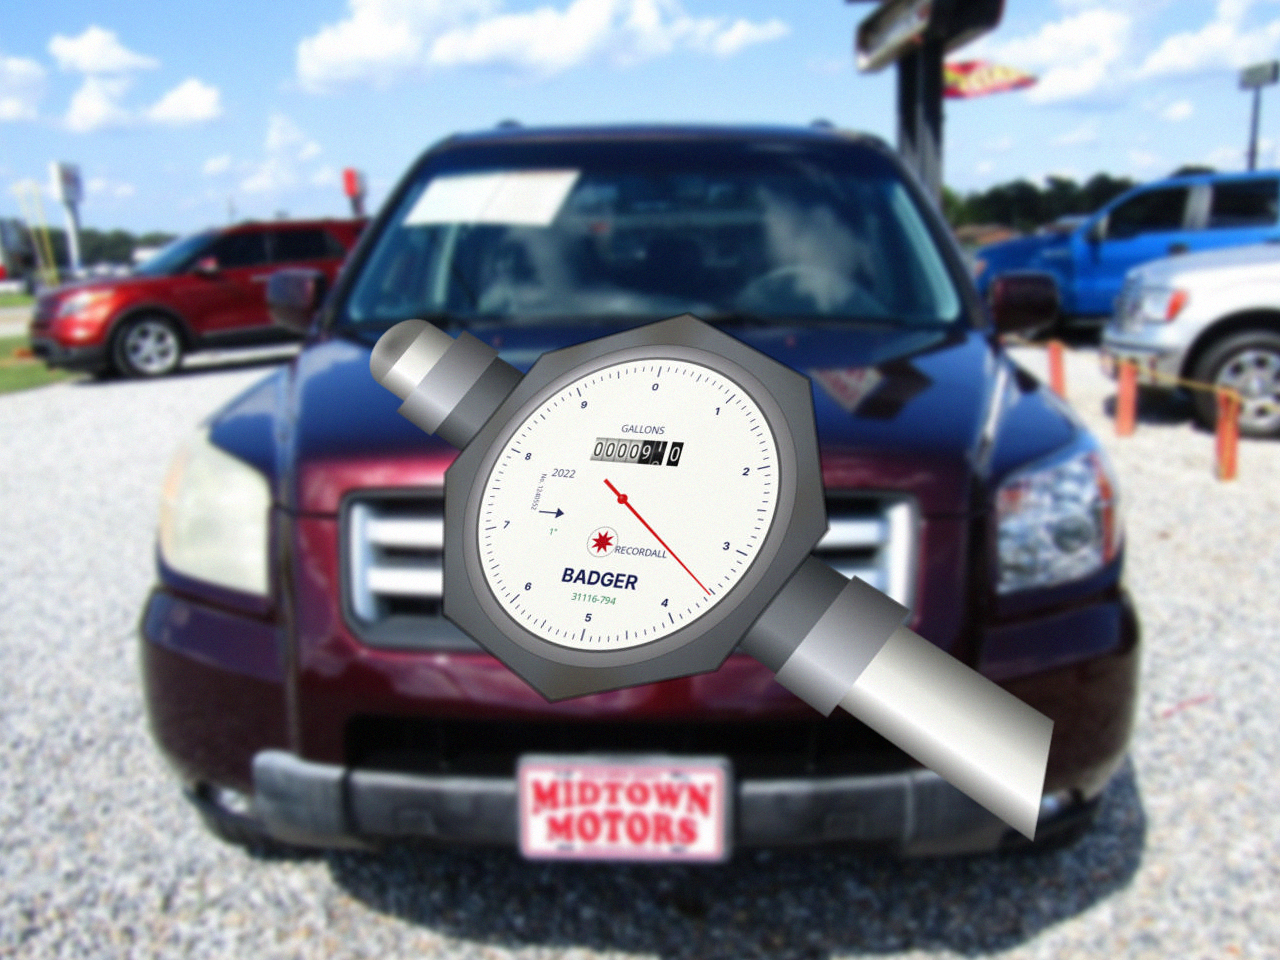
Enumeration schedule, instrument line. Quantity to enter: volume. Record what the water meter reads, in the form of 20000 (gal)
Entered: 913.5 (gal)
